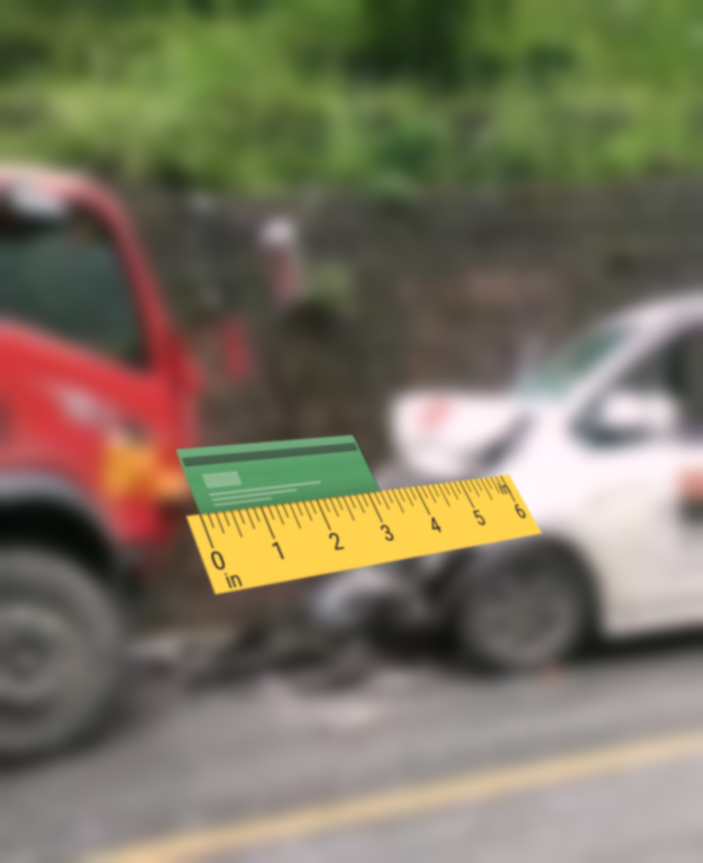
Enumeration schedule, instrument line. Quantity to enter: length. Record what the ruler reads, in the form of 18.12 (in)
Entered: 3.25 (in)
